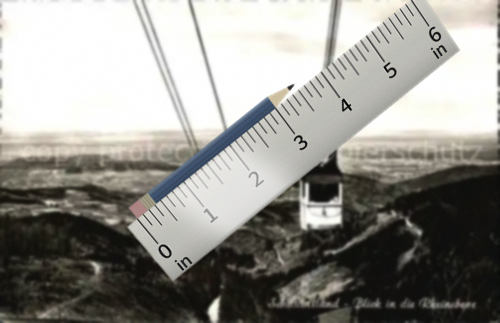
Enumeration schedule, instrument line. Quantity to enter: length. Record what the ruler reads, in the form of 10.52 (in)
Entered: 3.5 (in)
